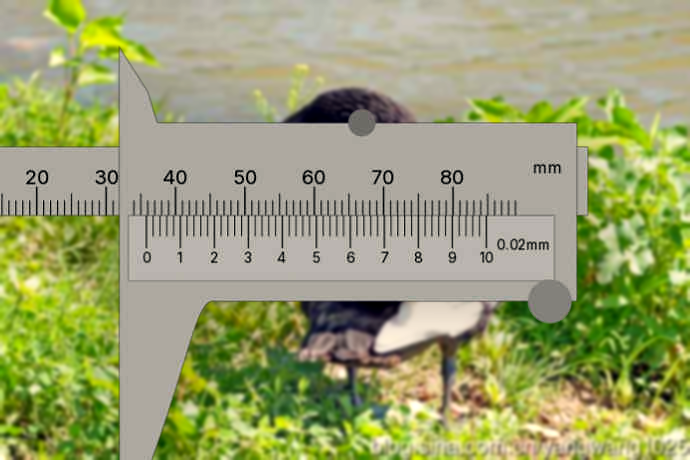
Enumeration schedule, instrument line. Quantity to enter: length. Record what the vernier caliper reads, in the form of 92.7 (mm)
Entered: 35.8 (mm)
